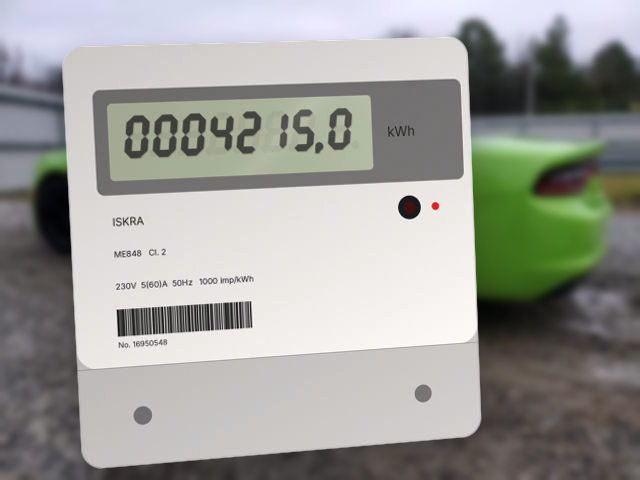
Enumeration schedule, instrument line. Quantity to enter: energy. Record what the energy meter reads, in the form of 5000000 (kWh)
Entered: 4215.0 (kWh)
